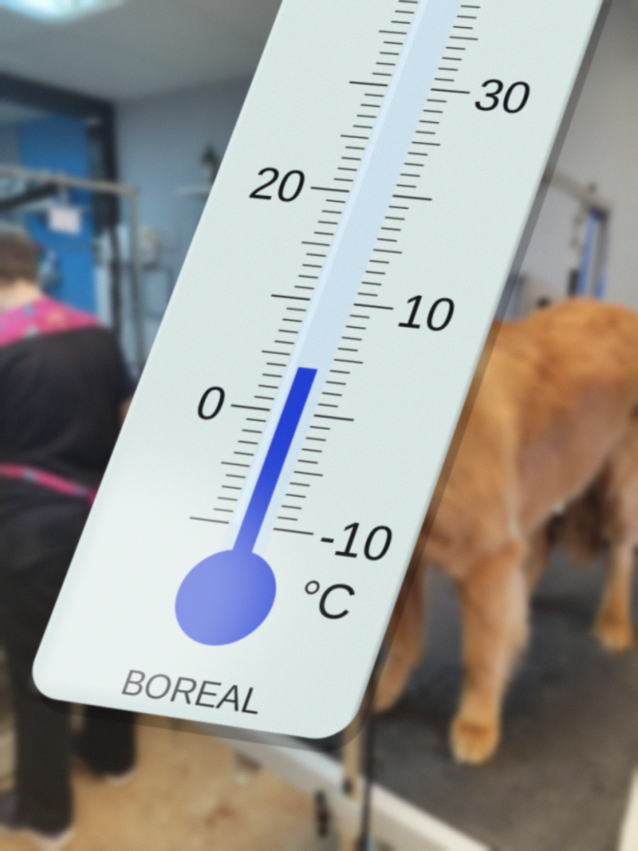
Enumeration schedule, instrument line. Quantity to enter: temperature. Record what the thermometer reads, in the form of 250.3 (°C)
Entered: 4 (°C)
